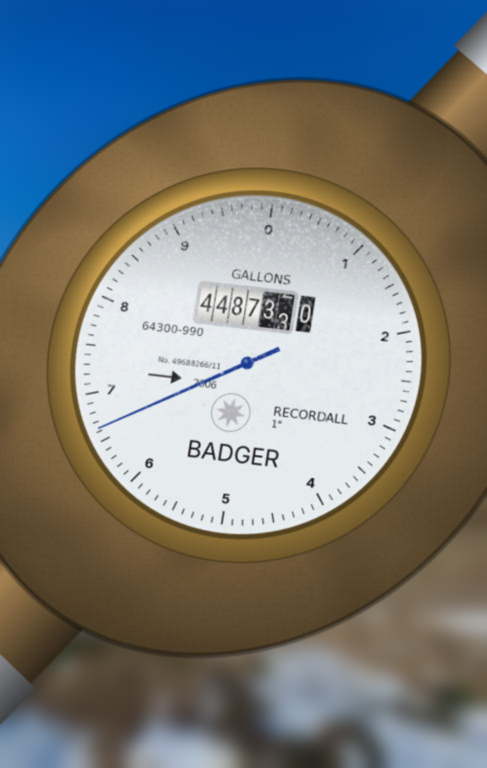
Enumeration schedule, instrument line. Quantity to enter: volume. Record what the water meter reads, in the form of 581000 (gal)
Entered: 4487326.6 (gal)
